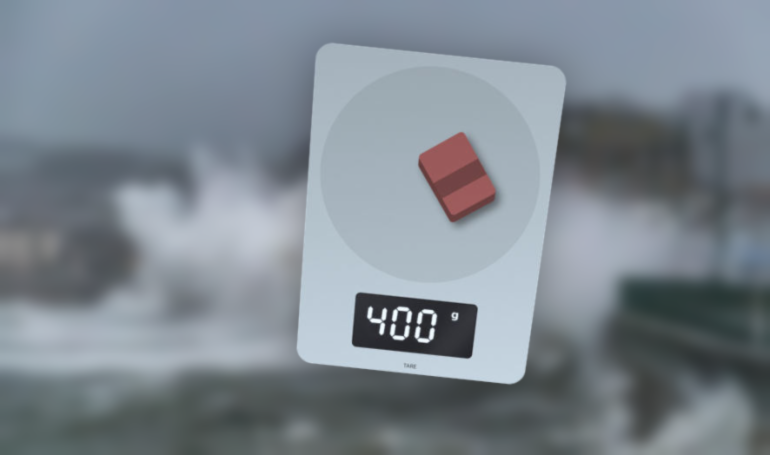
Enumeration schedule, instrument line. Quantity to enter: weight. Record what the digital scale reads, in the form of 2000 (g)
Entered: 400 (g)
